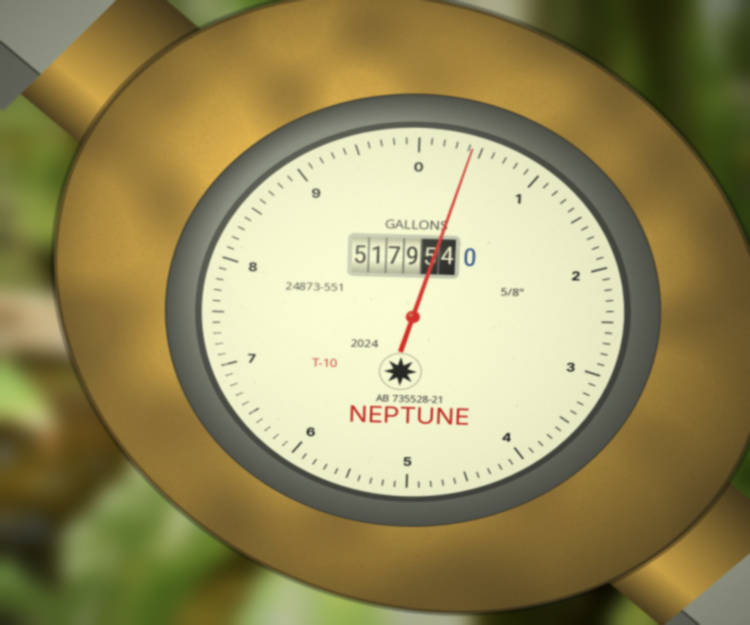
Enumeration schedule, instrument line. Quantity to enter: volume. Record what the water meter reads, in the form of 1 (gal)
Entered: 5179540.4 (gal)
